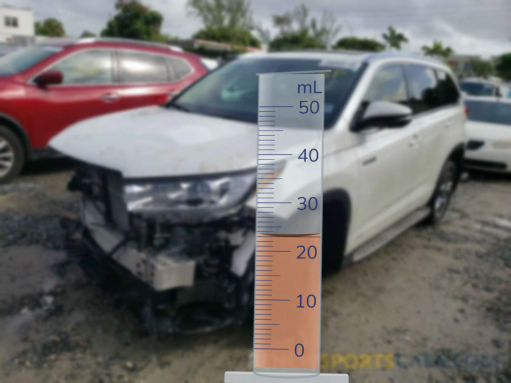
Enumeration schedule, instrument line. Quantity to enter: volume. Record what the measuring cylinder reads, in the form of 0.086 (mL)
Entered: 23 (mL)
